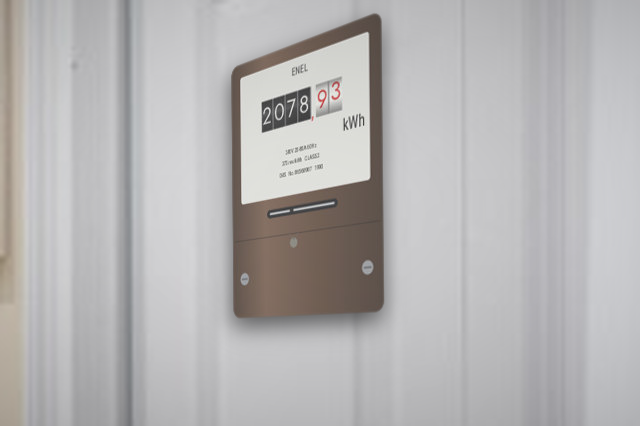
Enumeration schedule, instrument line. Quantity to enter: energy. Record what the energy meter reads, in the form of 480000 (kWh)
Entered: 2078.93 (kWh)
